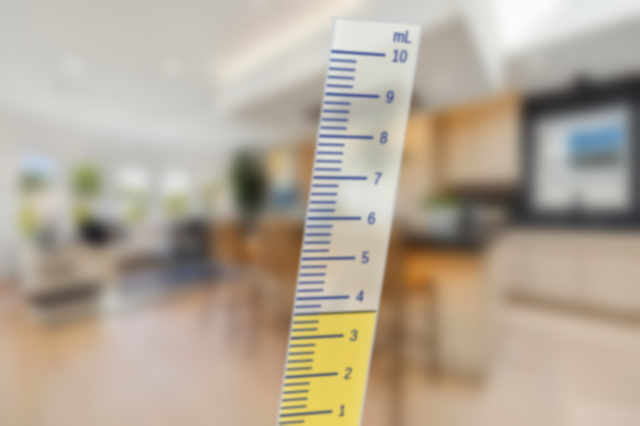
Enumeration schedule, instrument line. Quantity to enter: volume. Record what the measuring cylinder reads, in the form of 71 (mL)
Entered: 3.6 (mL)
